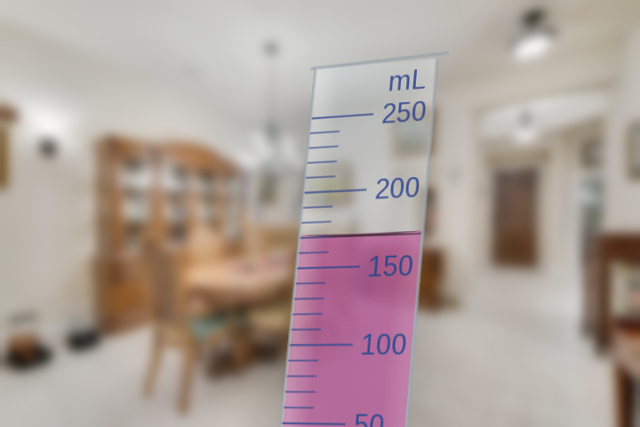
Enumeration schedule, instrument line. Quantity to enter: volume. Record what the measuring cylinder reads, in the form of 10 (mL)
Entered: 170 (mL)
